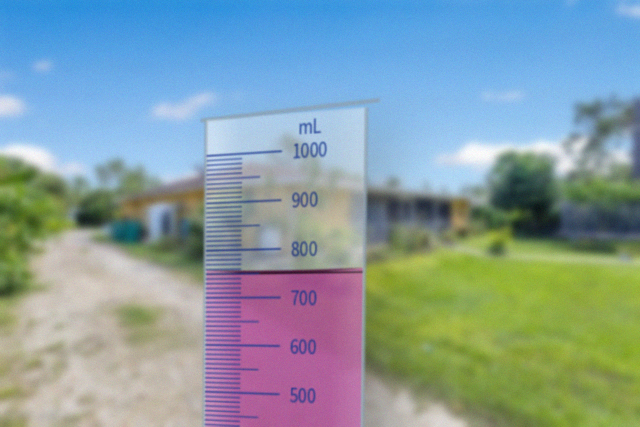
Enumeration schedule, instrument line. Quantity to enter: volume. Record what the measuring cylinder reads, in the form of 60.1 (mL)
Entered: 750 (mL)
